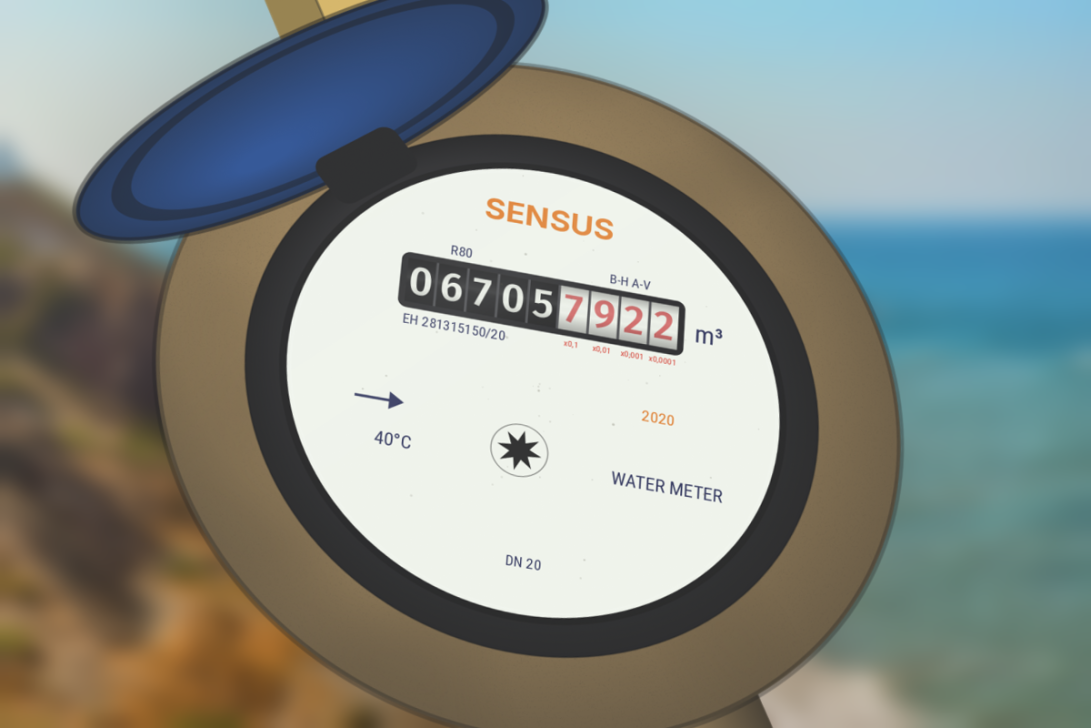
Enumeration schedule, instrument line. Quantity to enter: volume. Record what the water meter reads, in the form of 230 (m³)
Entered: 6705.7922 (m³)
